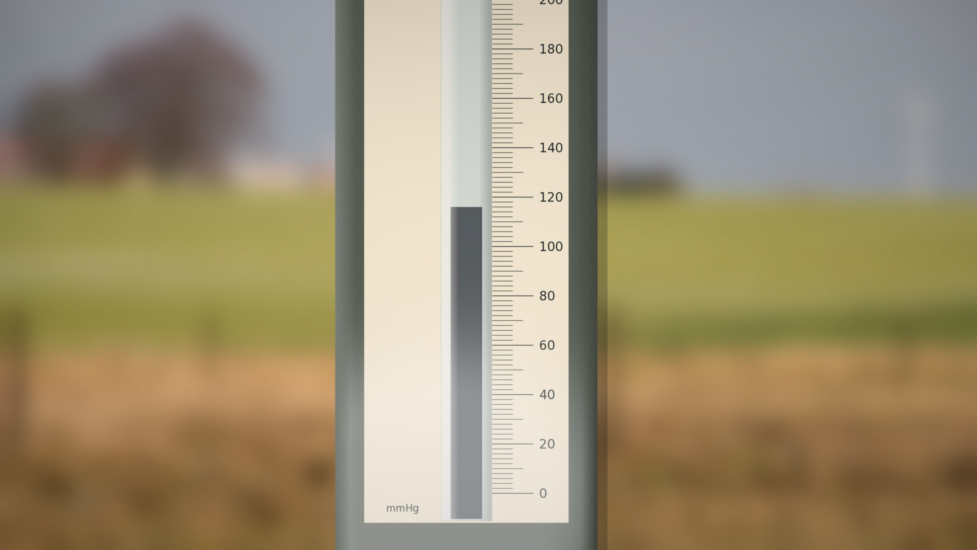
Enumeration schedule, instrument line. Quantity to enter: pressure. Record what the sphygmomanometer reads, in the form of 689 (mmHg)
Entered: 116 (mmHg)
